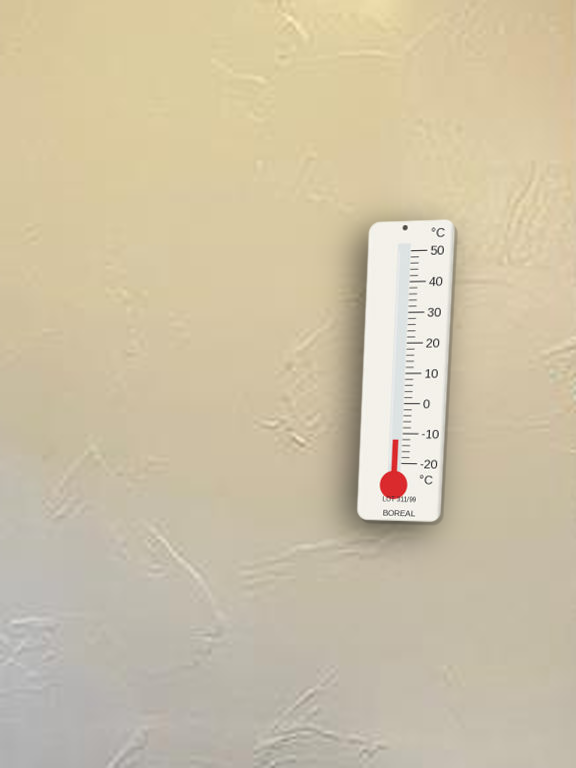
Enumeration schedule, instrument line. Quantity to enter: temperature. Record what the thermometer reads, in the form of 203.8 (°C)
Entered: -12 (°C)
